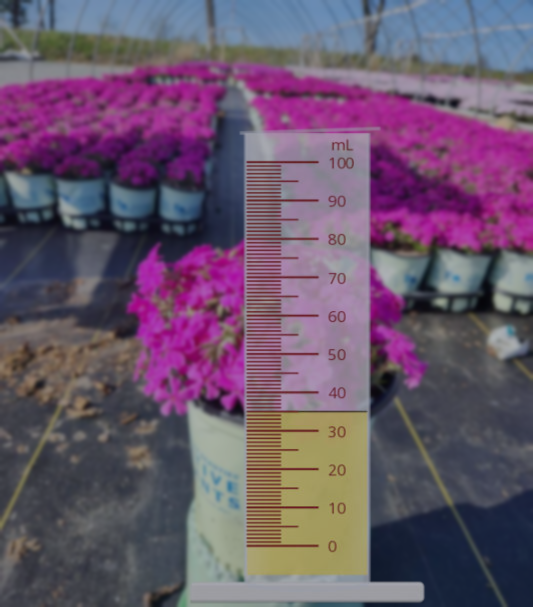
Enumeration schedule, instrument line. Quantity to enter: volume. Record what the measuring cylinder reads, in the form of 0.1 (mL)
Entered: 35 (mL)
